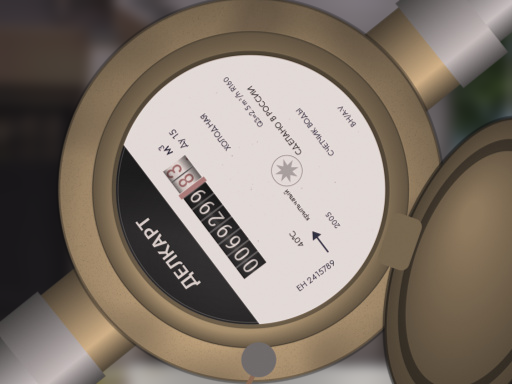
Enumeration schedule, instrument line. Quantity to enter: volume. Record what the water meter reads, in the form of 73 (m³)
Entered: 69299.83 (m³)
